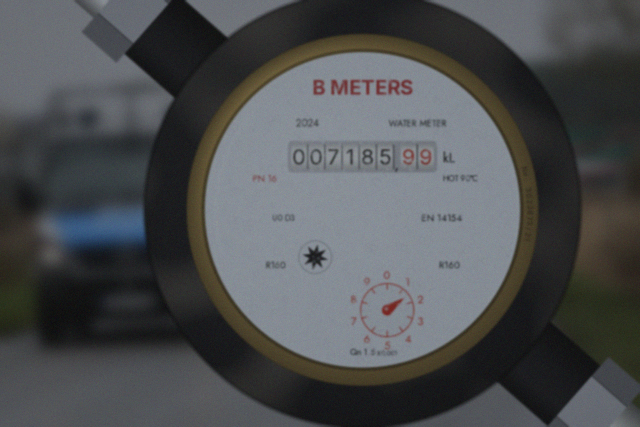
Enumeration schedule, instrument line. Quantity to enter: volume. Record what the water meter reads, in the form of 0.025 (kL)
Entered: 7185.991 (kL)
